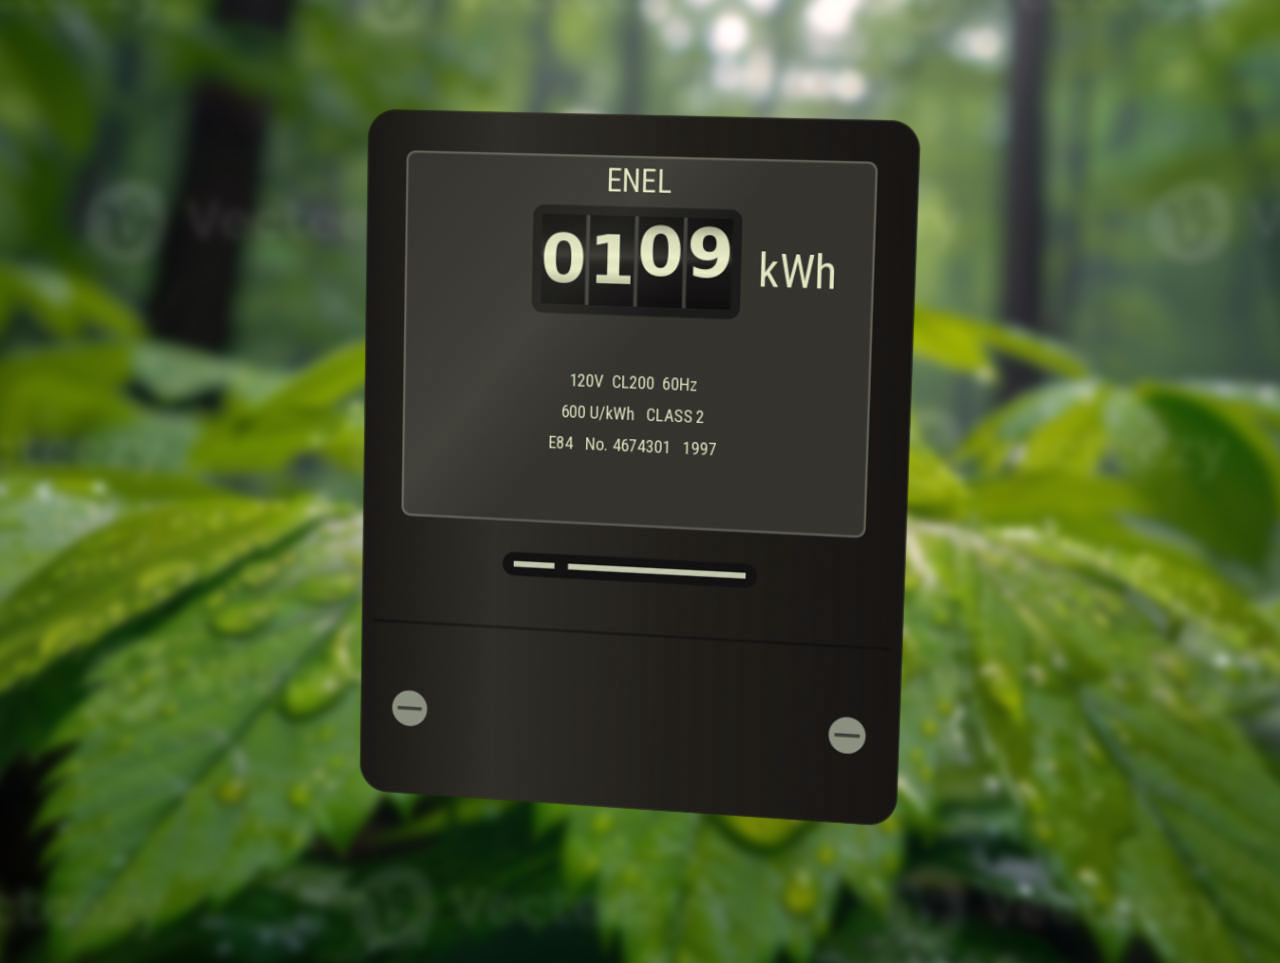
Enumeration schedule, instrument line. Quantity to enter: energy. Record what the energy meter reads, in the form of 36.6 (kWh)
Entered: 109 (kWh)
